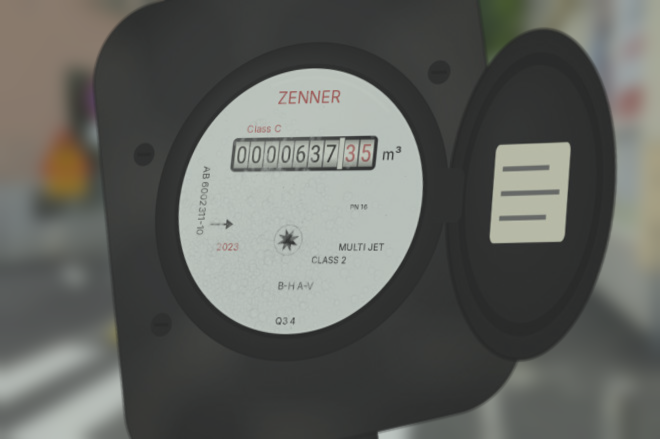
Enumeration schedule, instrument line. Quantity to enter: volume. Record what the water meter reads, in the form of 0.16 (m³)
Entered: 637.35 (m³)
